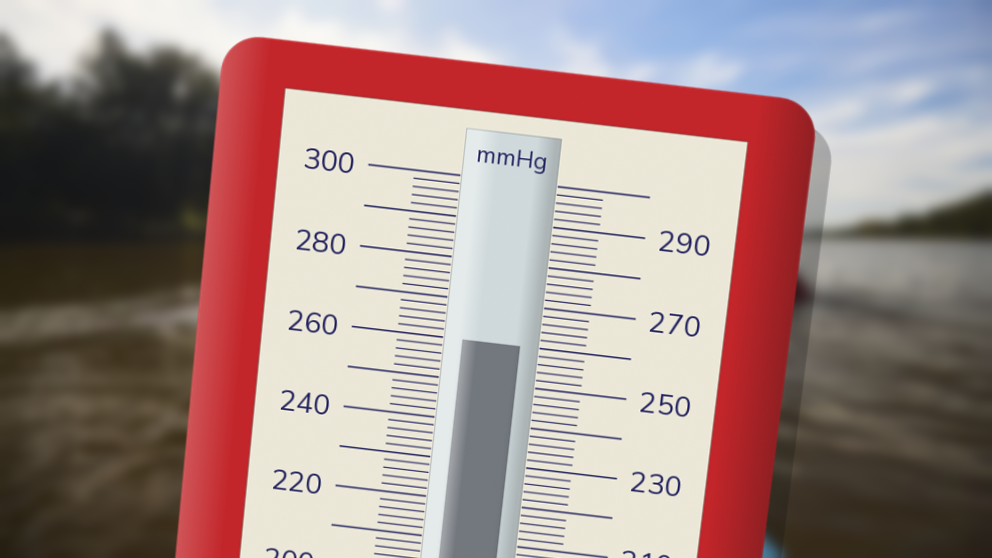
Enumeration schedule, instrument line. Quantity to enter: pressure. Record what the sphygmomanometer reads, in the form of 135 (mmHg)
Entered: 260 (mmHg)
